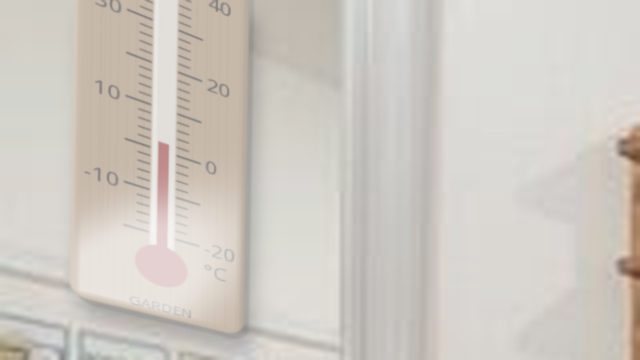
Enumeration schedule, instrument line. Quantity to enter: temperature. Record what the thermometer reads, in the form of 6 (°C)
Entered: 2 (°C)
